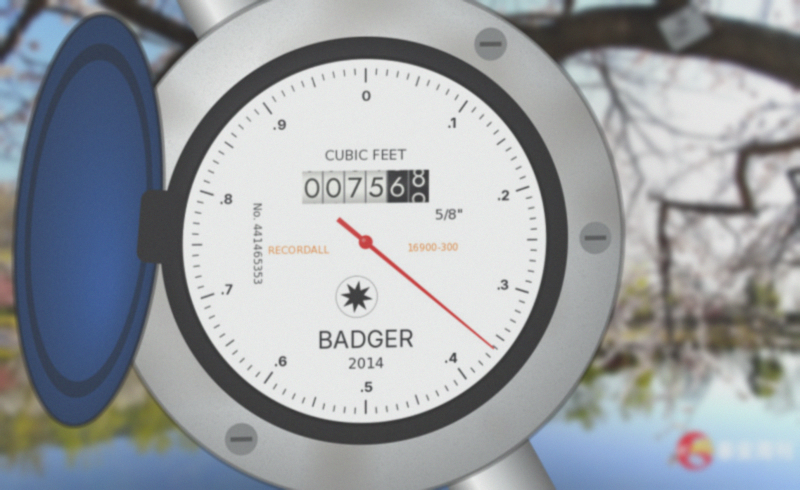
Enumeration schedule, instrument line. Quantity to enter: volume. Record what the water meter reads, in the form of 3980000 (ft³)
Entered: 7568.36 (ft³)
